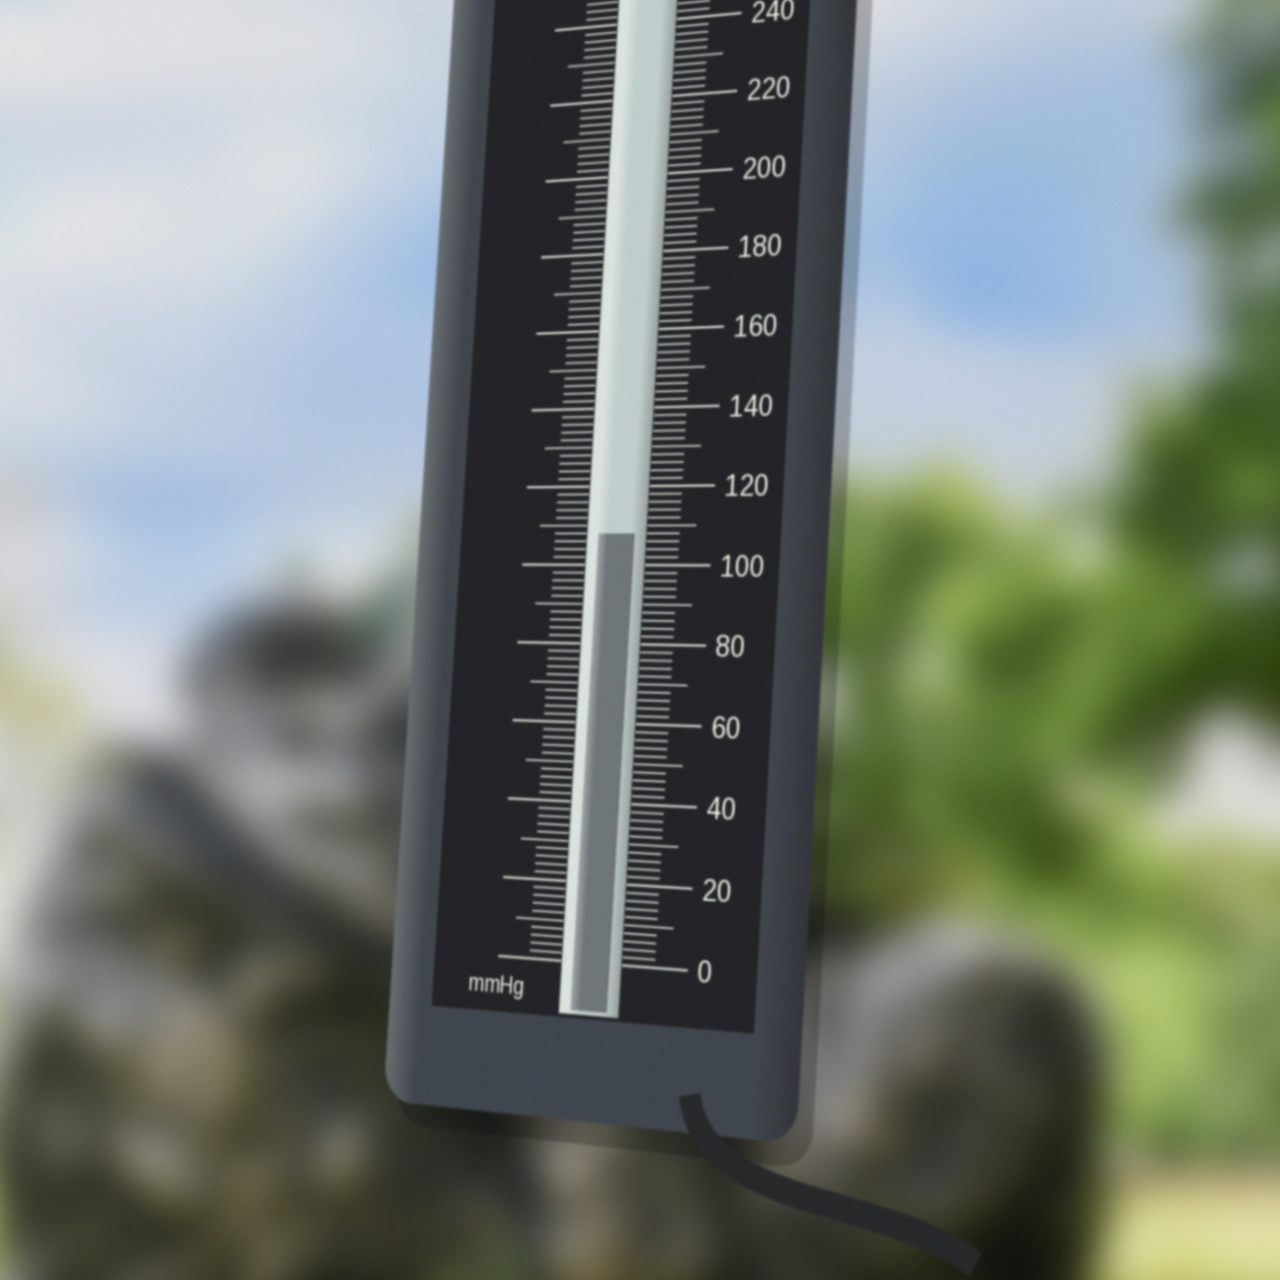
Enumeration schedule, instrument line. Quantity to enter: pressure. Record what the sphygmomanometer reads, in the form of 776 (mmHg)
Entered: 108 (mmHg)
